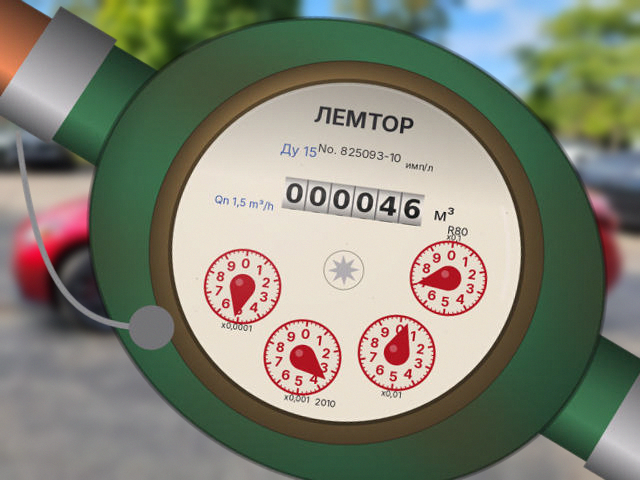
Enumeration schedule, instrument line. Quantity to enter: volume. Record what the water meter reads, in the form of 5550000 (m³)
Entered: 46.7035 (m³)
